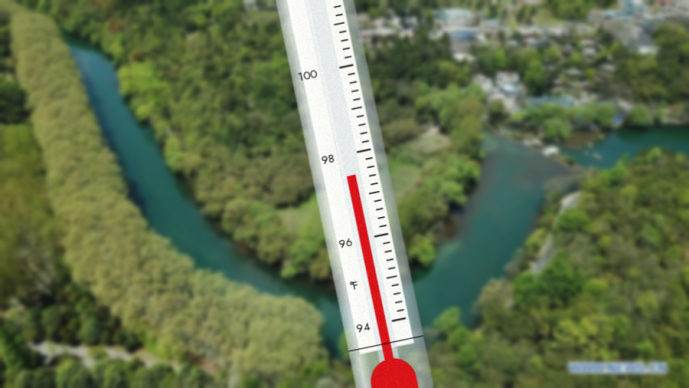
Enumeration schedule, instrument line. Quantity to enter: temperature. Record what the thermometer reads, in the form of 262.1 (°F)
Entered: 97.5 (°F)
